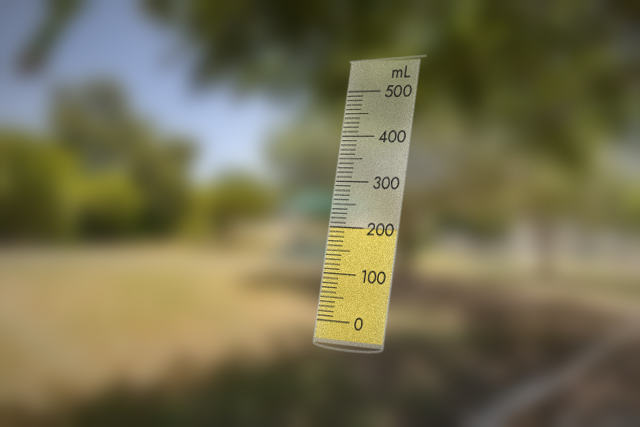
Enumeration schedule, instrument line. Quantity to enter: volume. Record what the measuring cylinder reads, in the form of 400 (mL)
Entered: 200 (mL)
